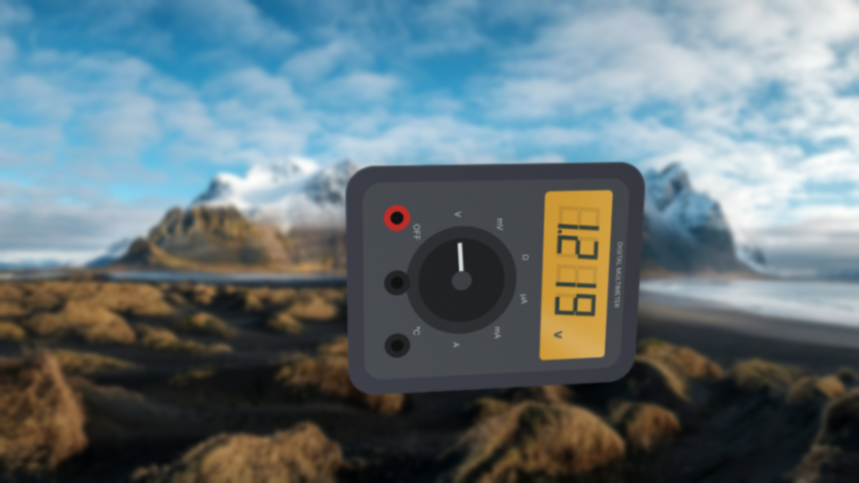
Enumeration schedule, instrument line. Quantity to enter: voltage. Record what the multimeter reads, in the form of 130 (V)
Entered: 1.219 (V)
